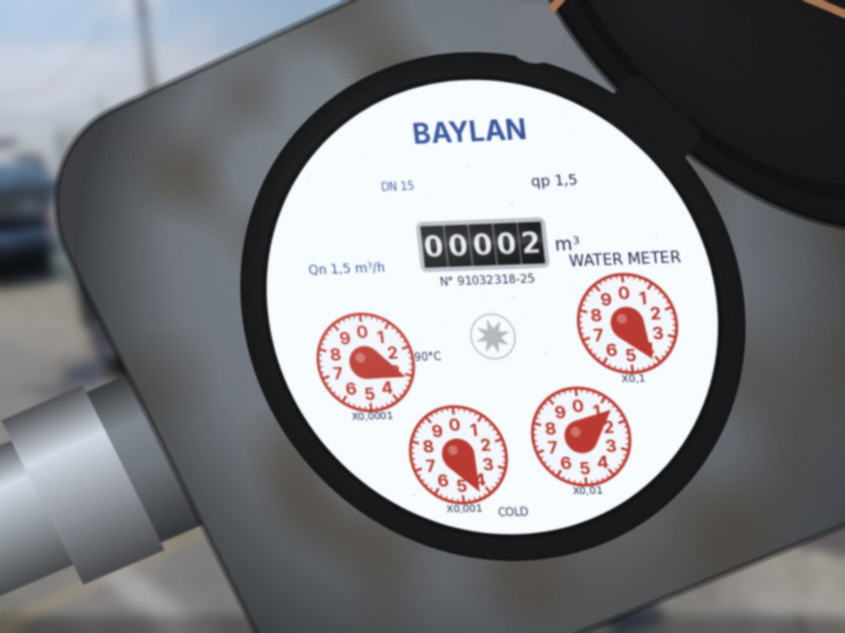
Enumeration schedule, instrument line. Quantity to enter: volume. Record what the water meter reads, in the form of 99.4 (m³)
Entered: 2.4143 (m³)
